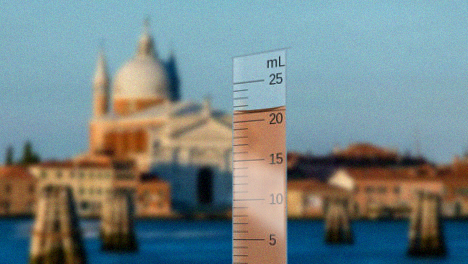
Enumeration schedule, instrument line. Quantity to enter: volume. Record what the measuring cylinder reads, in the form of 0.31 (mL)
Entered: 21 (mL)
